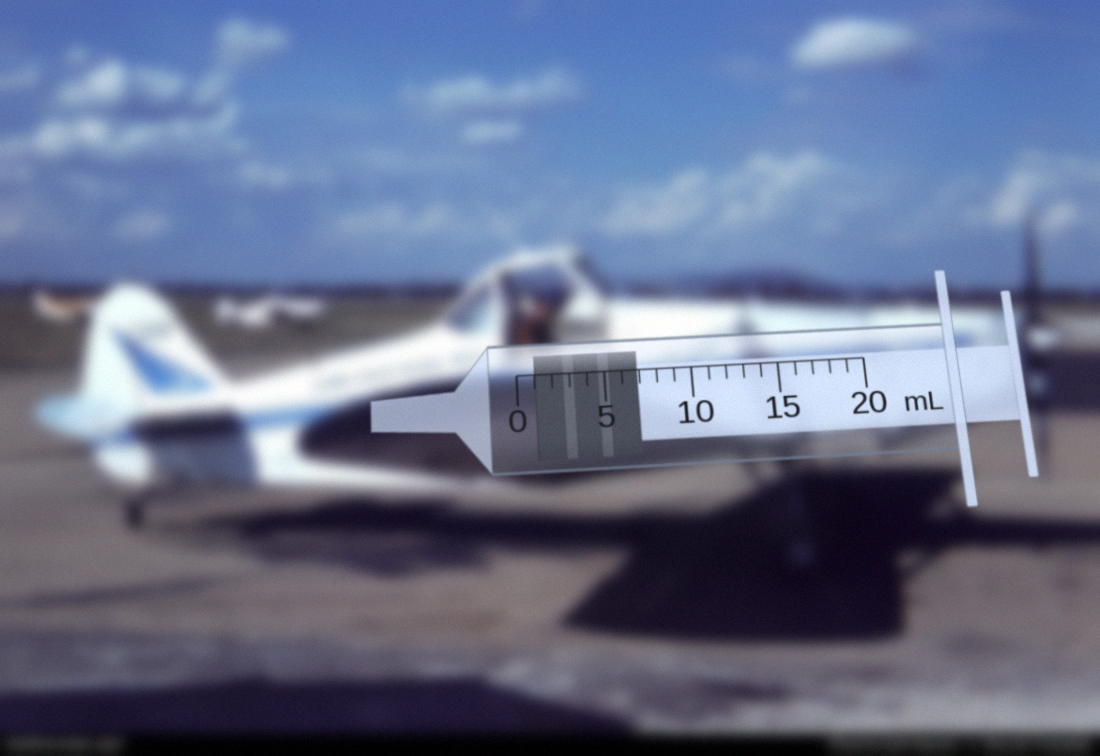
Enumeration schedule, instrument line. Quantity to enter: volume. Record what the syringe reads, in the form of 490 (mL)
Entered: 1 (mL)
